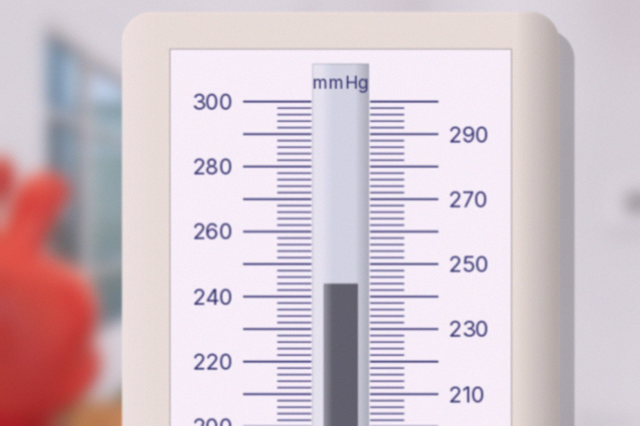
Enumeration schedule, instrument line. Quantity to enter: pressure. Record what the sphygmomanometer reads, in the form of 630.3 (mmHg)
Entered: 244 (mmHg)
